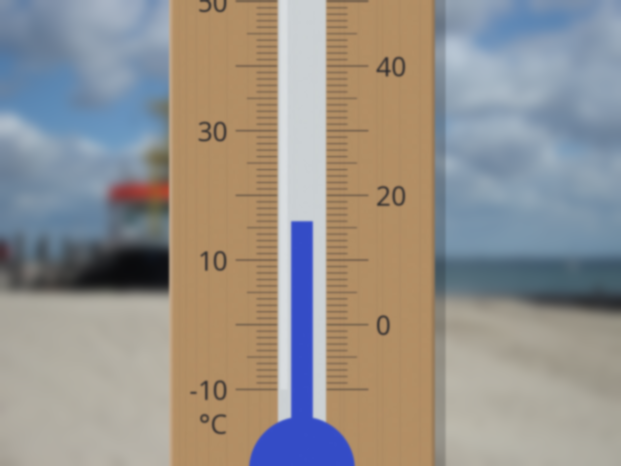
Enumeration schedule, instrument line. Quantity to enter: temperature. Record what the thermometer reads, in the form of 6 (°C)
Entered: 16 (°C)
